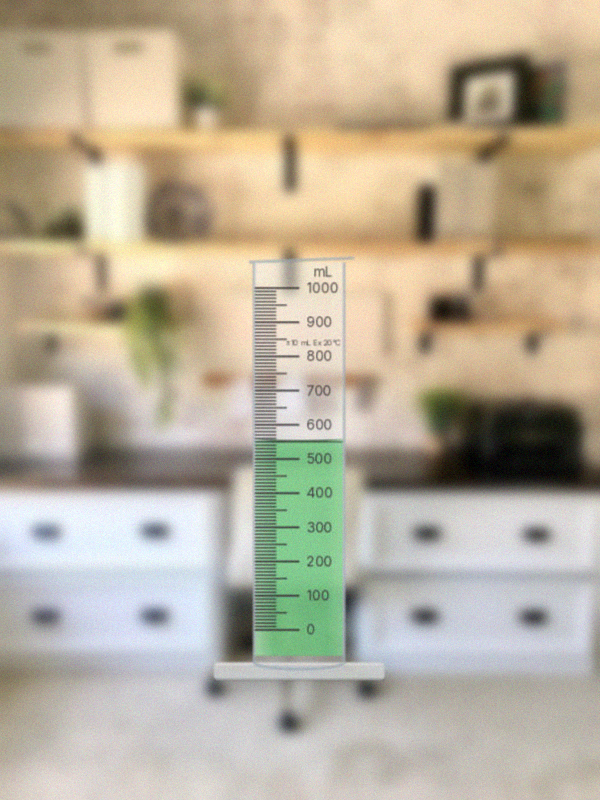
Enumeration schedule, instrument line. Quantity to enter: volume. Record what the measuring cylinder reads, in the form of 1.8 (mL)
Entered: 550 (mL)
